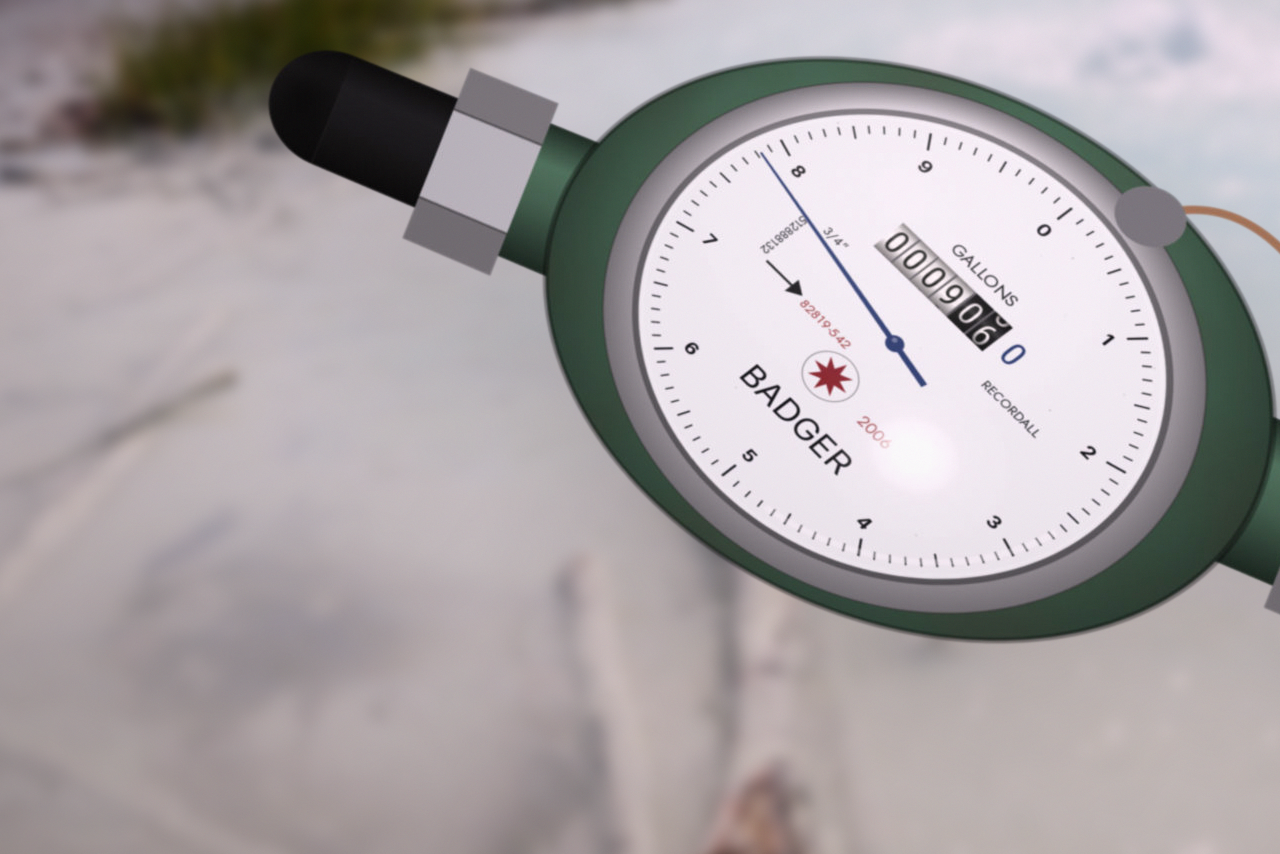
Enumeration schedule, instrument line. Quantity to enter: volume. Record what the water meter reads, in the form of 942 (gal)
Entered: 9057.8 (gal)
